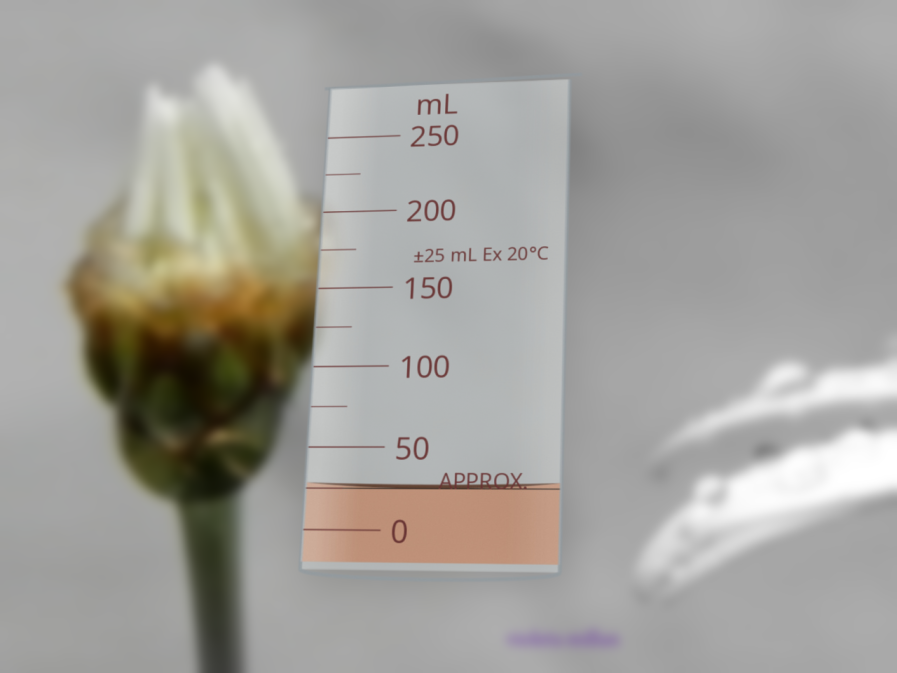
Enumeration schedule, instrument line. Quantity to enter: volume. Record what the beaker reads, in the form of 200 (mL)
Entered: 25 (mL)
